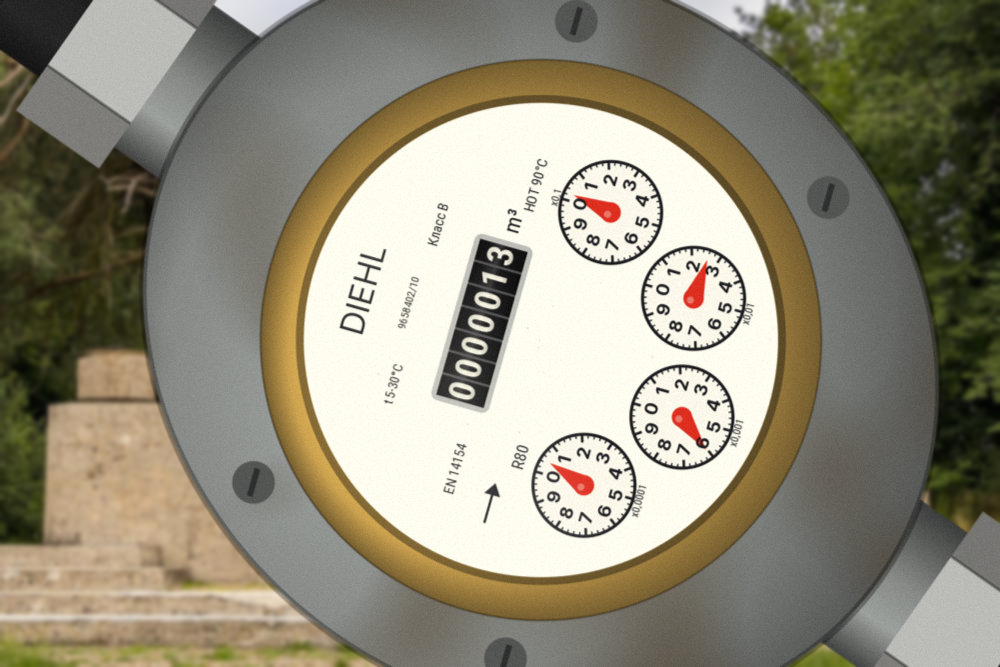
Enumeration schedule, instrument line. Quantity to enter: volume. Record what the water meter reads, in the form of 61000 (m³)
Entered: 13.0260 (m³)
